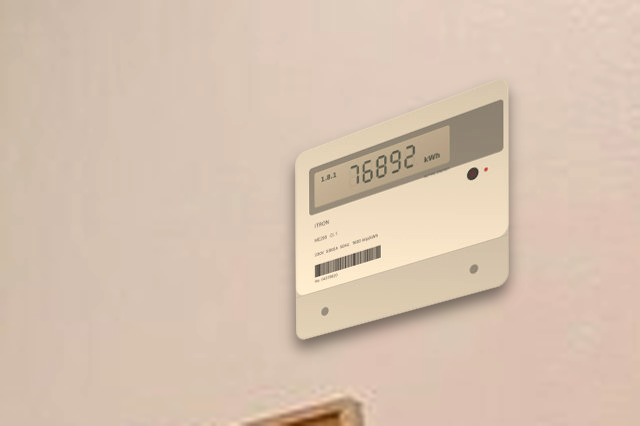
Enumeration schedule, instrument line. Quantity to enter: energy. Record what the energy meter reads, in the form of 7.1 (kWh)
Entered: 76892 (kWh)
